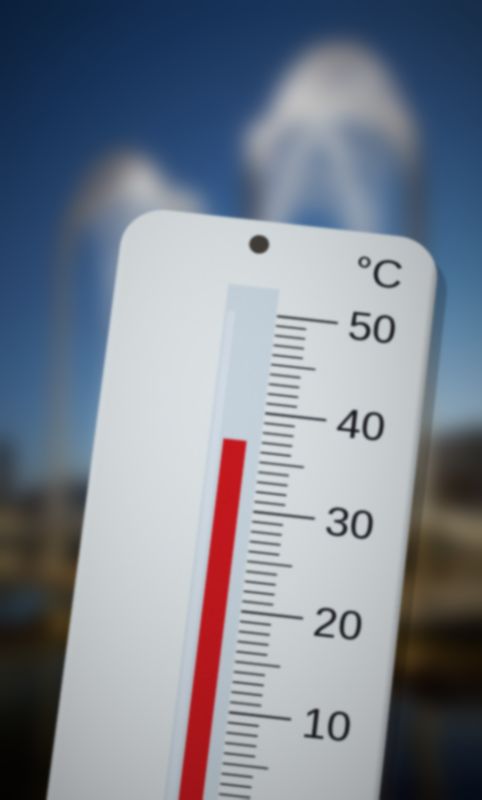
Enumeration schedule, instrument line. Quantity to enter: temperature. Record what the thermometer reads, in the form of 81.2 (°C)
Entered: 37 (°C)
